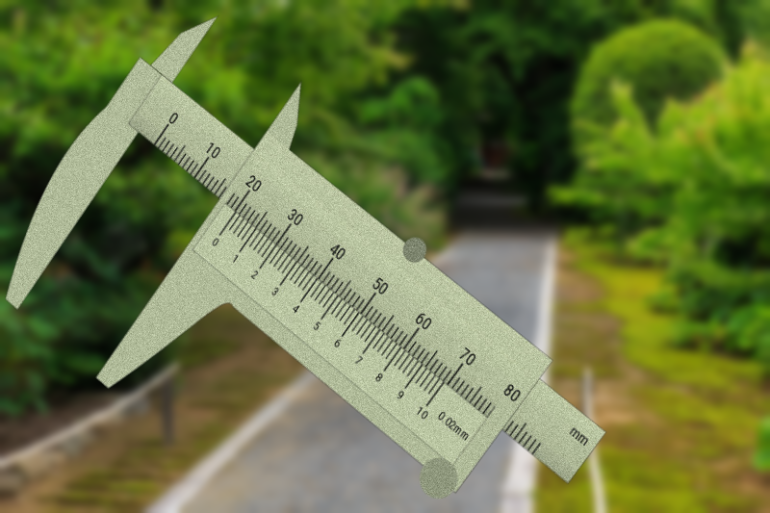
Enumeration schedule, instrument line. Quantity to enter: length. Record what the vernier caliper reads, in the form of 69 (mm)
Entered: 20.2 (mm)
